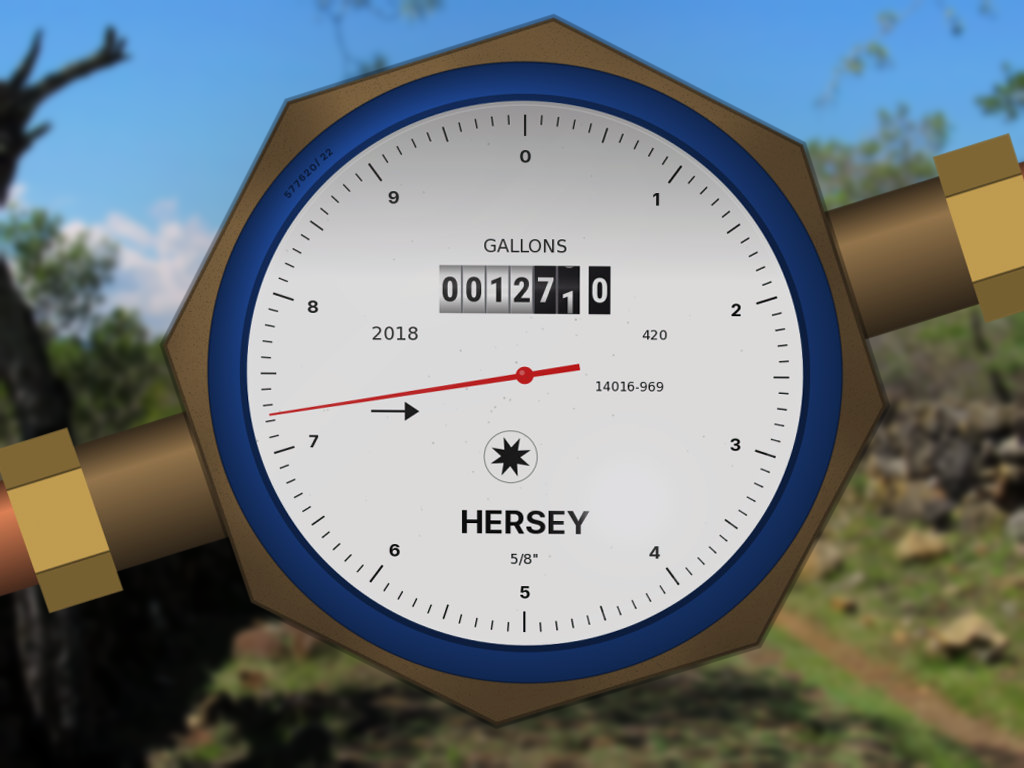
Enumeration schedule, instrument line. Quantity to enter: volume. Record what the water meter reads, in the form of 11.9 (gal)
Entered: 12707.2 (gal)
